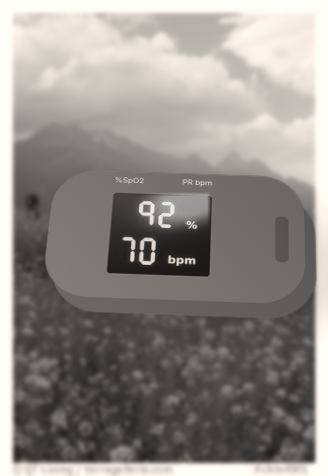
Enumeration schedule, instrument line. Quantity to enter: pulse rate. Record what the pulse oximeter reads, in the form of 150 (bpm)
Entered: 70 (bpm)
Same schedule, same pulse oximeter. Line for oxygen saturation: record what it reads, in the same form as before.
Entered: 92 (%)
